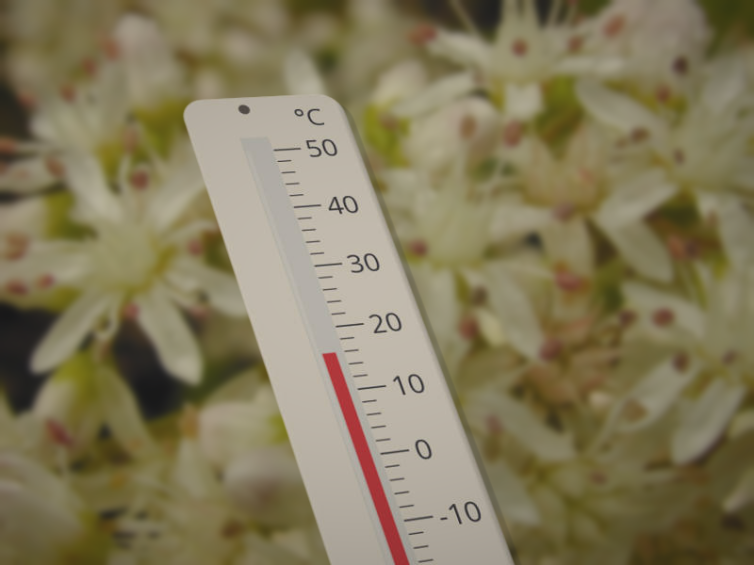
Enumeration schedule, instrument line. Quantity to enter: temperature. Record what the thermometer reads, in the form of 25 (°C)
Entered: 16 (°C)
